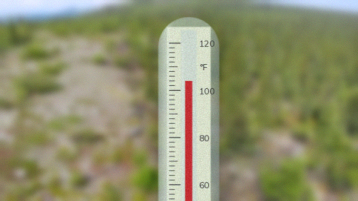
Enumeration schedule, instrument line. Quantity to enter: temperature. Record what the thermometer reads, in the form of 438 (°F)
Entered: 104 (°F)
